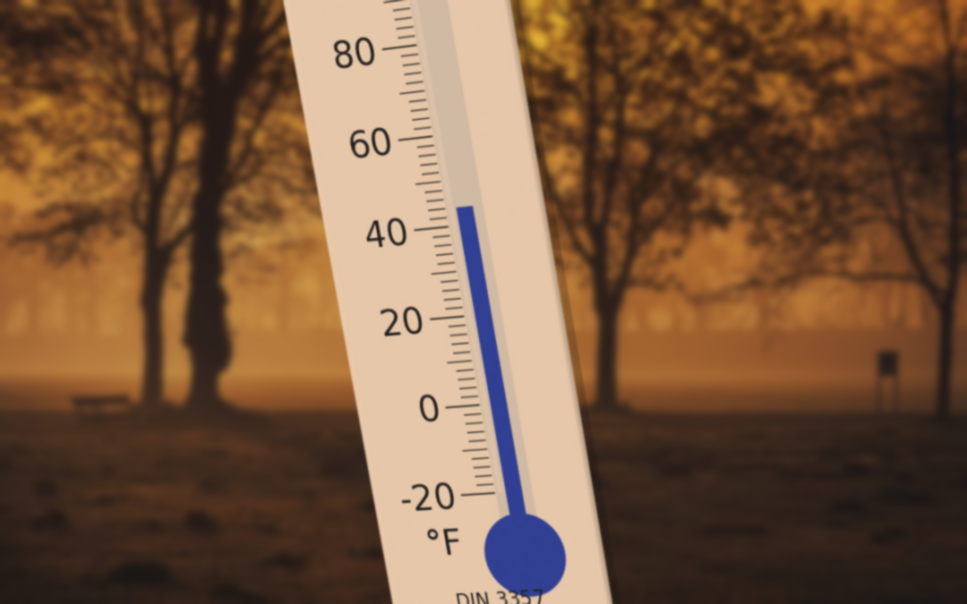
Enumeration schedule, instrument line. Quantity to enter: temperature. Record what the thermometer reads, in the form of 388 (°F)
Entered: 44 (°F)
